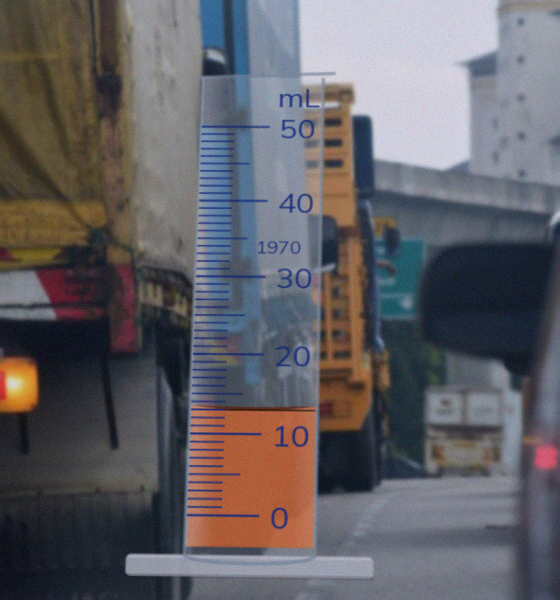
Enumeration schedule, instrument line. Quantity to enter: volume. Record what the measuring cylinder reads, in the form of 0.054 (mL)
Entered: 13 (mL)
